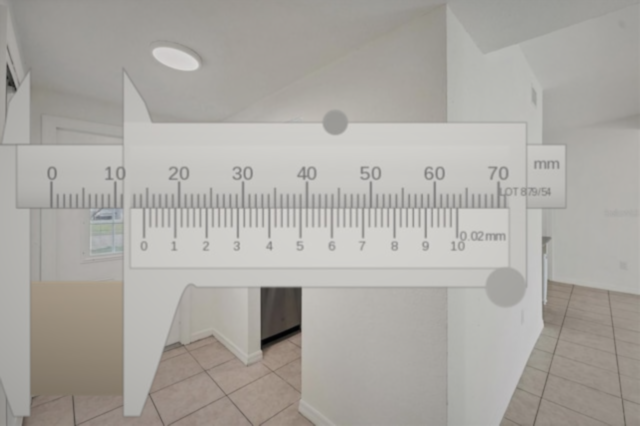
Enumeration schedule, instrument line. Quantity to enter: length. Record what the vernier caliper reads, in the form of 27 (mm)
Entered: 14.5 (mm)
